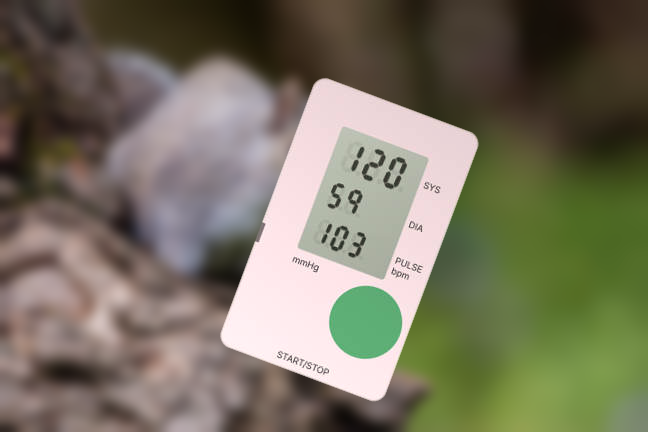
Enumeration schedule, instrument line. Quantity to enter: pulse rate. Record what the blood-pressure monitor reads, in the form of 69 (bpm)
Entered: 103 (bpm)
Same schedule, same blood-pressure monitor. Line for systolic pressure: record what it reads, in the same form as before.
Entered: 120 (mmHg)
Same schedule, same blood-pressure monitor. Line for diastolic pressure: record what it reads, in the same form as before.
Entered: 59 (mmHg)
